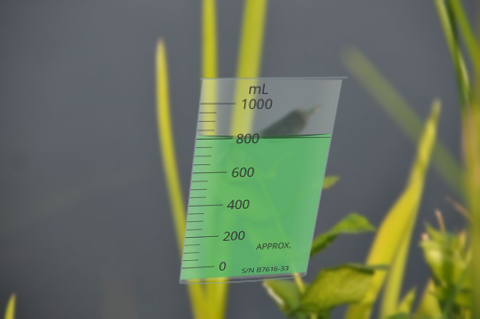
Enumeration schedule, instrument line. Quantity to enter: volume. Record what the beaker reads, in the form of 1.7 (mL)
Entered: 800 (mL)
